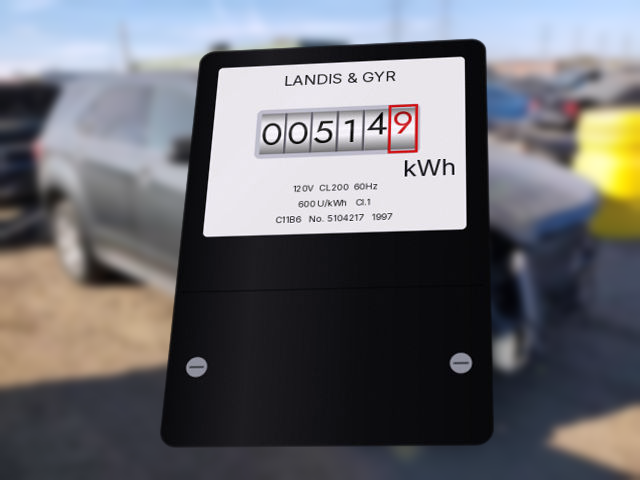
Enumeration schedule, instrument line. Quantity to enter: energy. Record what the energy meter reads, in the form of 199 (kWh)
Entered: 514.9 (kWh)
